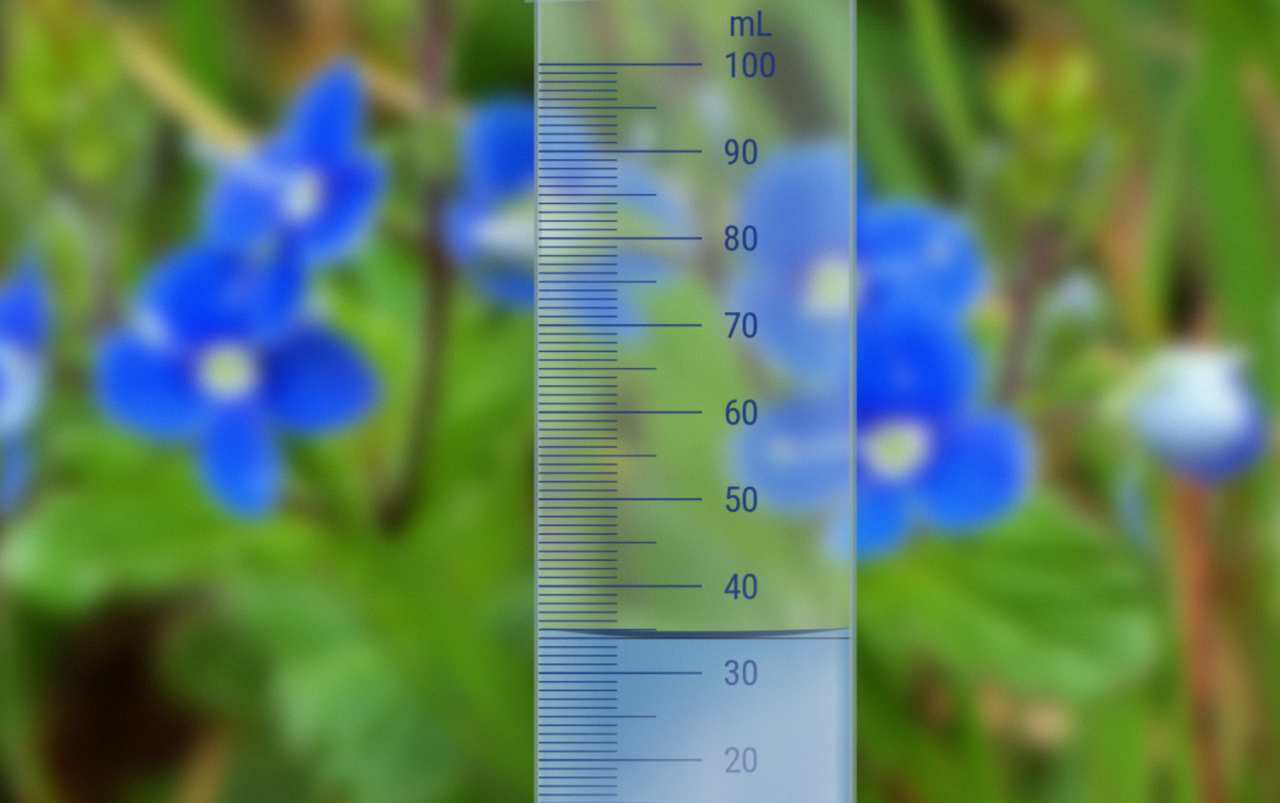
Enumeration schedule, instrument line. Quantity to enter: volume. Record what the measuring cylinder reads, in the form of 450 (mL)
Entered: 34 (mL)
